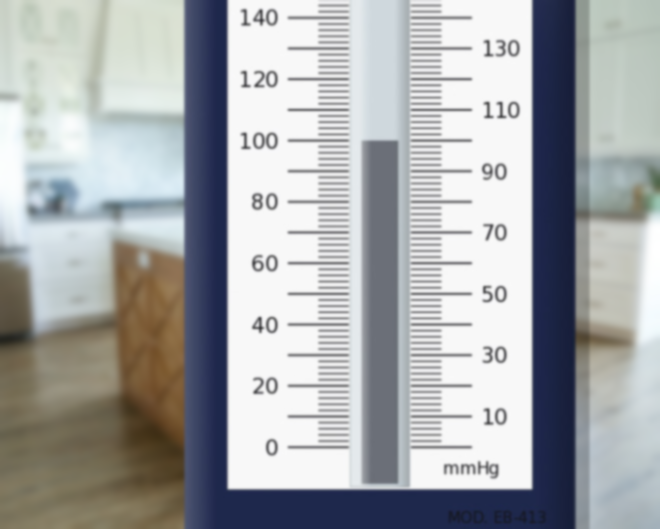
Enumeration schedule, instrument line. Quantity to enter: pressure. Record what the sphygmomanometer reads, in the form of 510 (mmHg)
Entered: 100 (mmHg)
